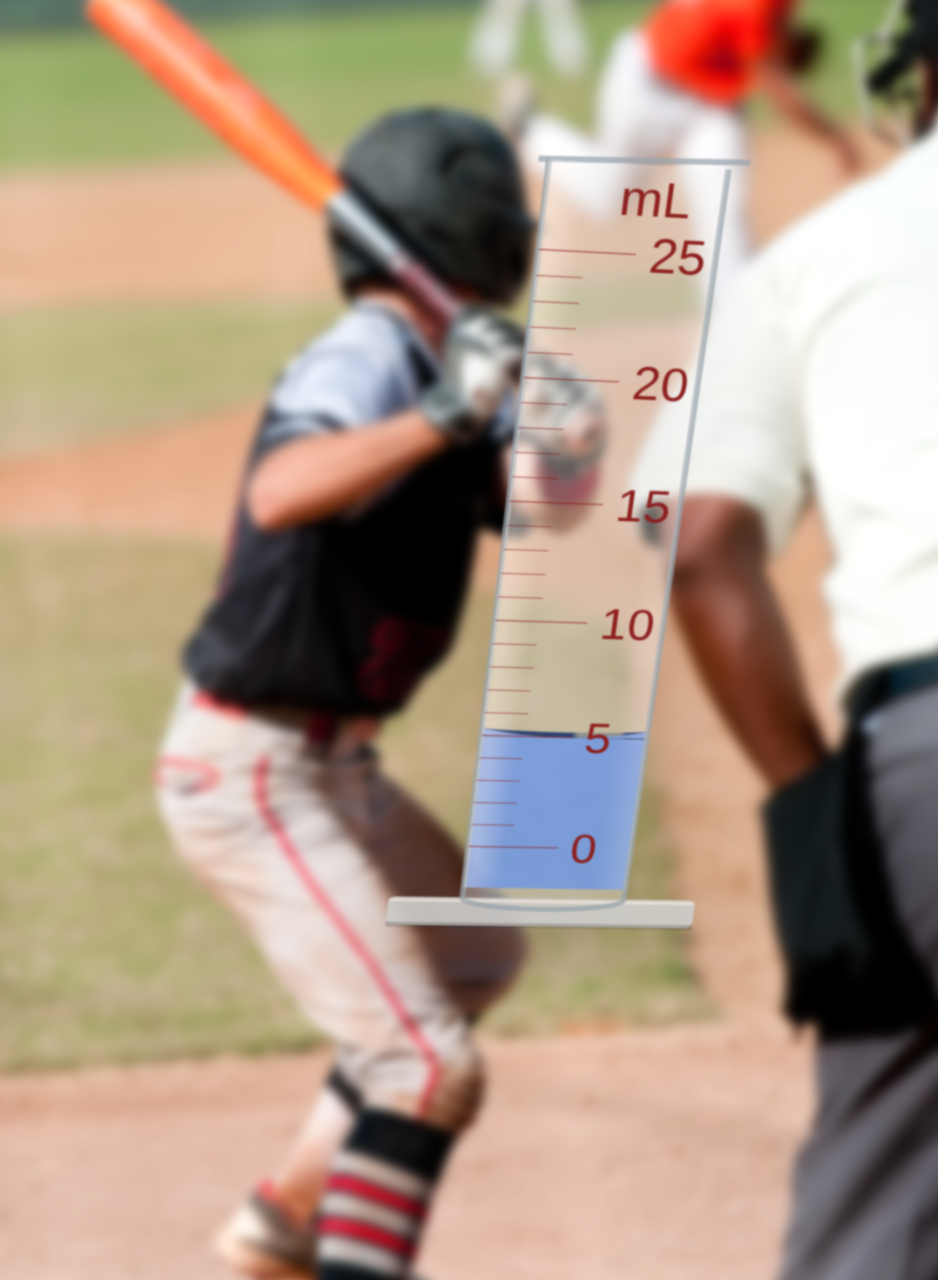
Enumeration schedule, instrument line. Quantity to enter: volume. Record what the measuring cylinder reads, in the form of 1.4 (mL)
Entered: 5 (mL)
